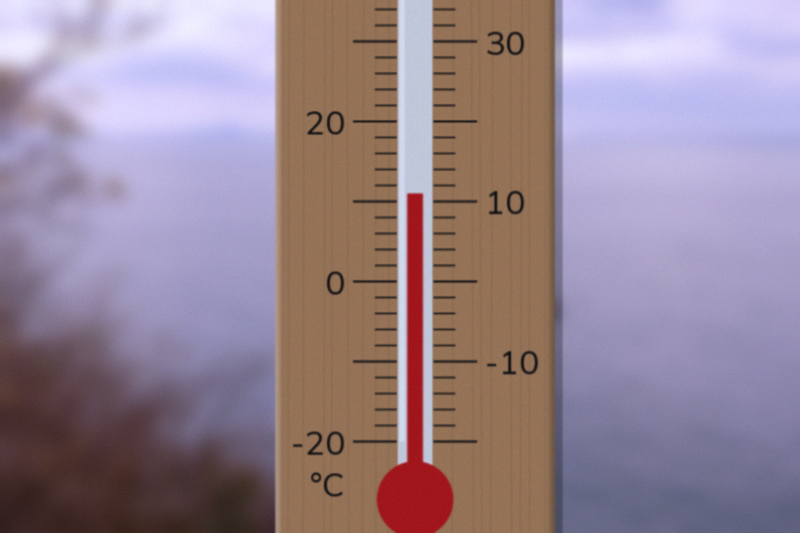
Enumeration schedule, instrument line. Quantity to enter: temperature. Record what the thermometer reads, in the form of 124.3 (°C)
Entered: 11 (°C)
